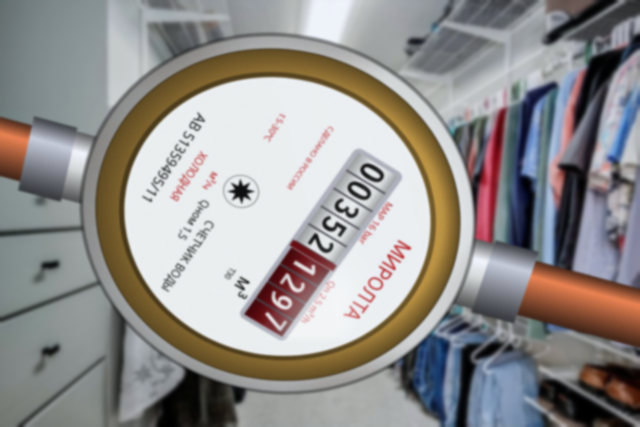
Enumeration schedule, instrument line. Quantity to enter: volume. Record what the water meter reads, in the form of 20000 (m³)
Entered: 352.1297 (m³)
